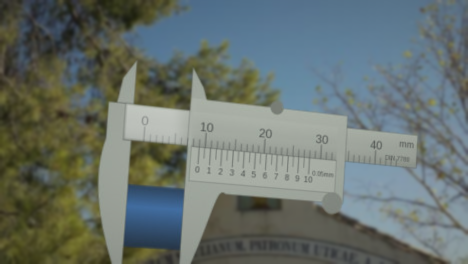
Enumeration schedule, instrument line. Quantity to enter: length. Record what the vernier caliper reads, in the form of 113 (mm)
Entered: 9.0 (mm)
